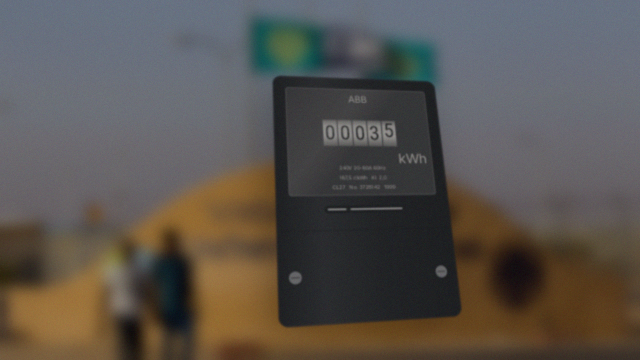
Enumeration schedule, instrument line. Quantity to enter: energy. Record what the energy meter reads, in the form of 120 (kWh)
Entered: 35 (kWh)
